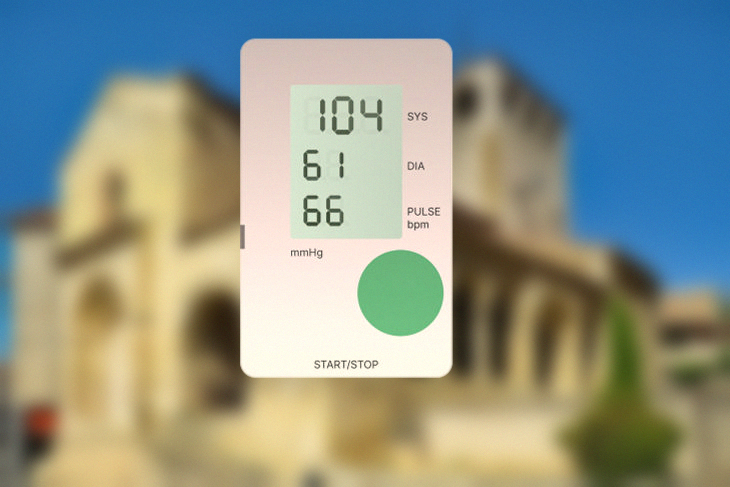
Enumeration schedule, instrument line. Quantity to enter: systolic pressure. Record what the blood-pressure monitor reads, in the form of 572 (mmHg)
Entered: 104 (mmHg)
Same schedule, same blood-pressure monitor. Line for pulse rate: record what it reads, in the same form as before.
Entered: 66 (bpm)
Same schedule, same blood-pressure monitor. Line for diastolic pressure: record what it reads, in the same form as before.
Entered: 61 (mmHg)
